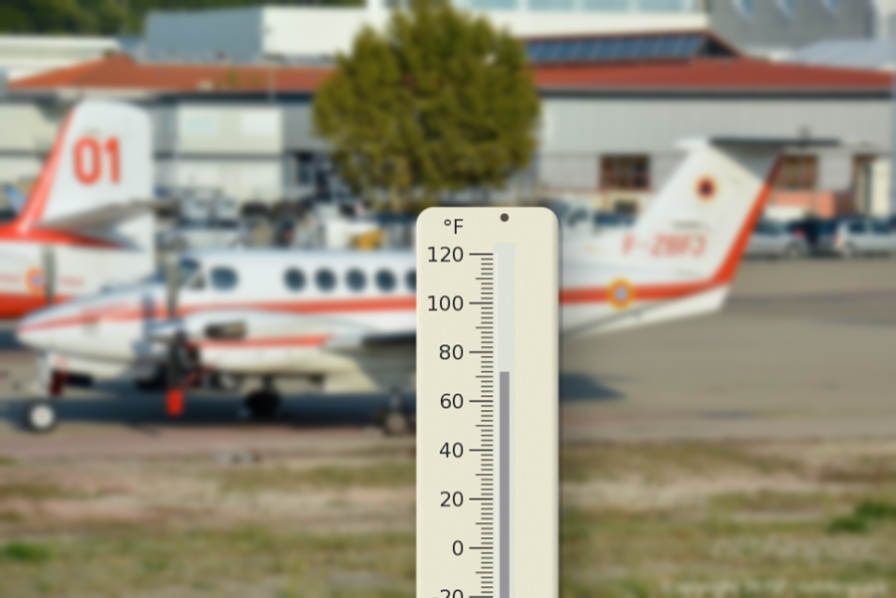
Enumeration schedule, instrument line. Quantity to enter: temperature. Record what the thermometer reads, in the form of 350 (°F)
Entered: 72 (°F)
